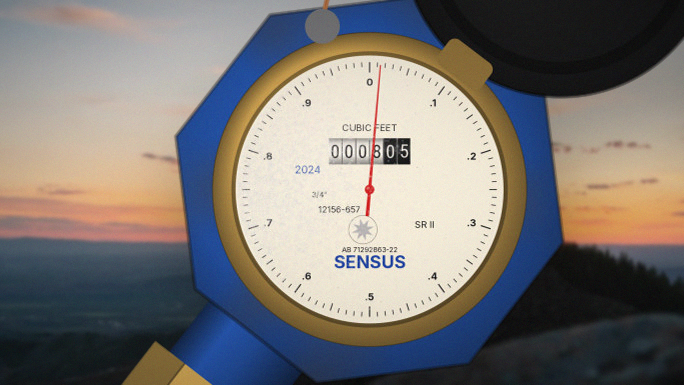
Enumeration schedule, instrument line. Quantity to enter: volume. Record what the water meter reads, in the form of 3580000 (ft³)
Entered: 805.01 (ft³)
